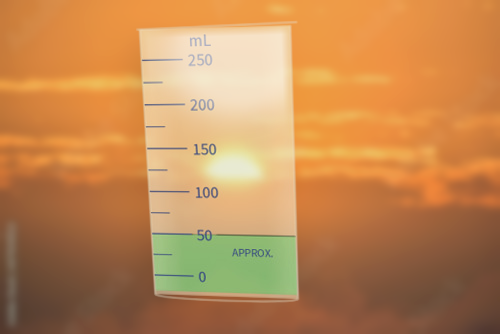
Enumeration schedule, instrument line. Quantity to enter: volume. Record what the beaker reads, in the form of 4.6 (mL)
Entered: 50 (mL)
